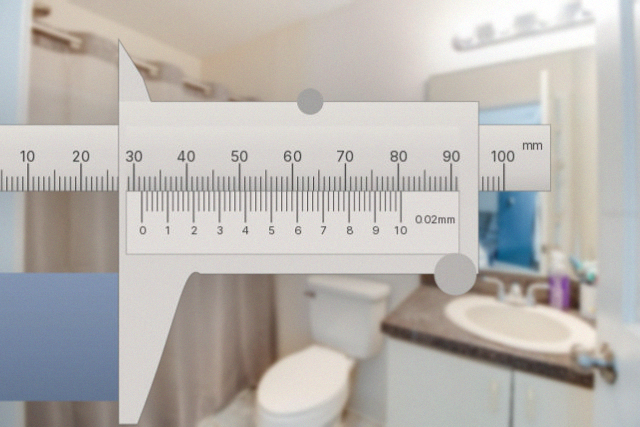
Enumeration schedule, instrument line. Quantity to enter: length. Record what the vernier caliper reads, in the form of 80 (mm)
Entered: 31.5 (mm)
